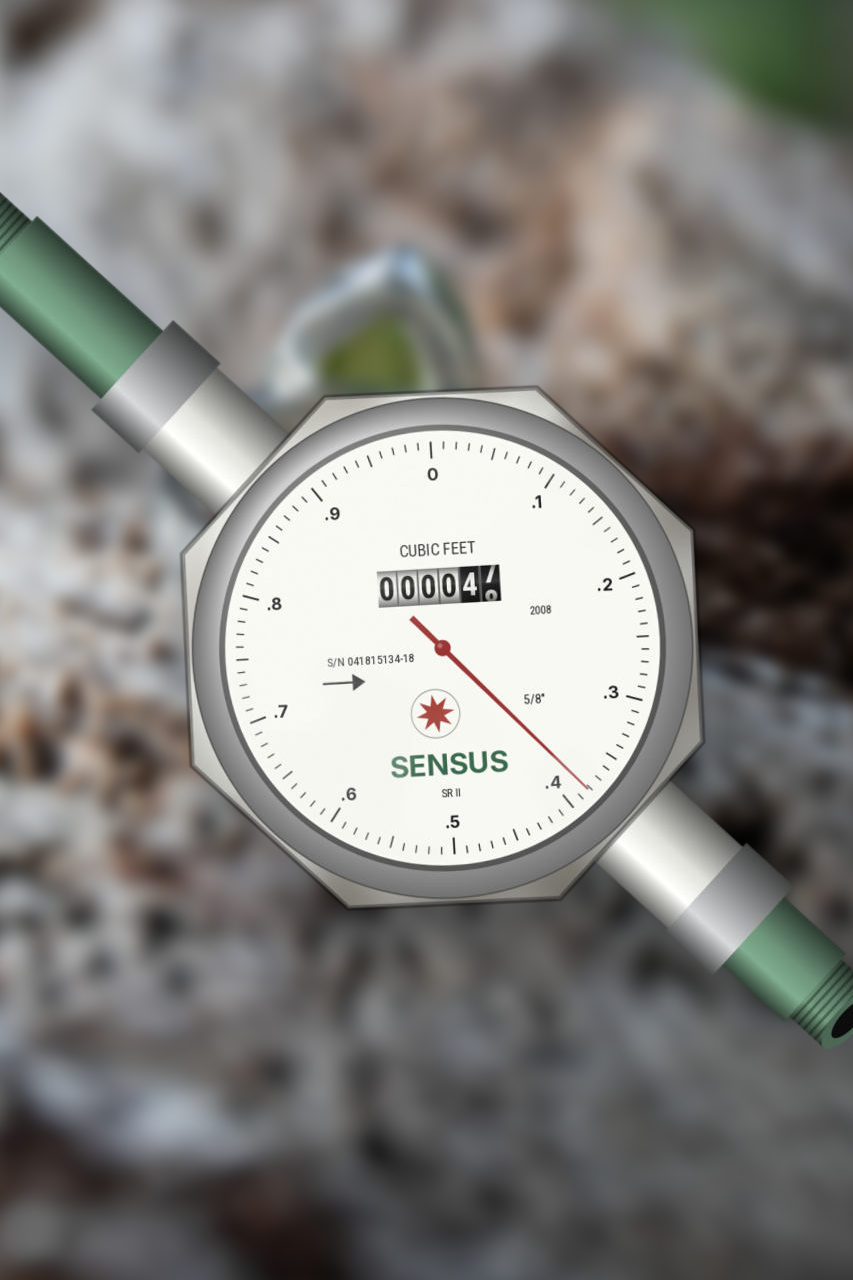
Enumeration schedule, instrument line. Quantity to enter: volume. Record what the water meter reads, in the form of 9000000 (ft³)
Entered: 47.38 (ft³)
